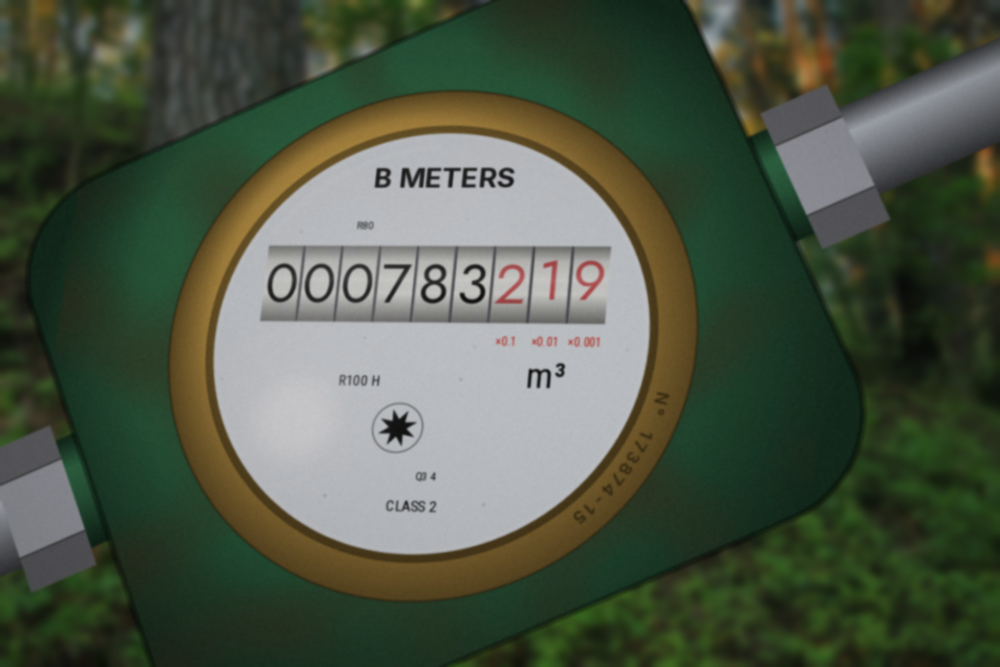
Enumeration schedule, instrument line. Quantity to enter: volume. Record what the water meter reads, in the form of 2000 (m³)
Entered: 783.219 (m³)
